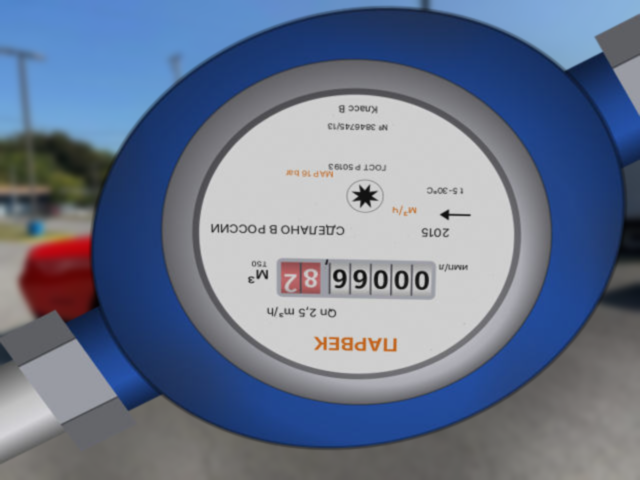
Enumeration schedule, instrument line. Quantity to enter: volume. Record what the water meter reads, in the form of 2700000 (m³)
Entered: 66.82 (m³)
